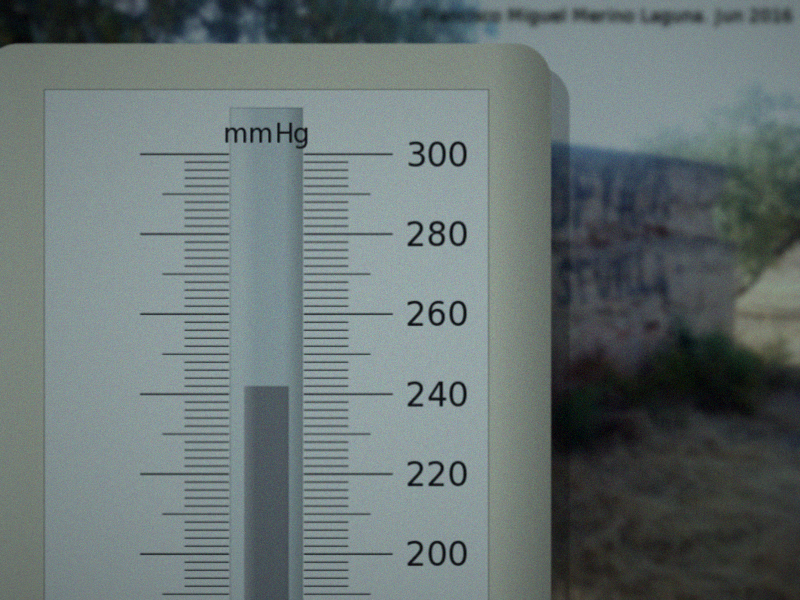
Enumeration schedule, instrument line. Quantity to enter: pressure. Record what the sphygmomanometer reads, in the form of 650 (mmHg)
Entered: 242 (mmHg)
